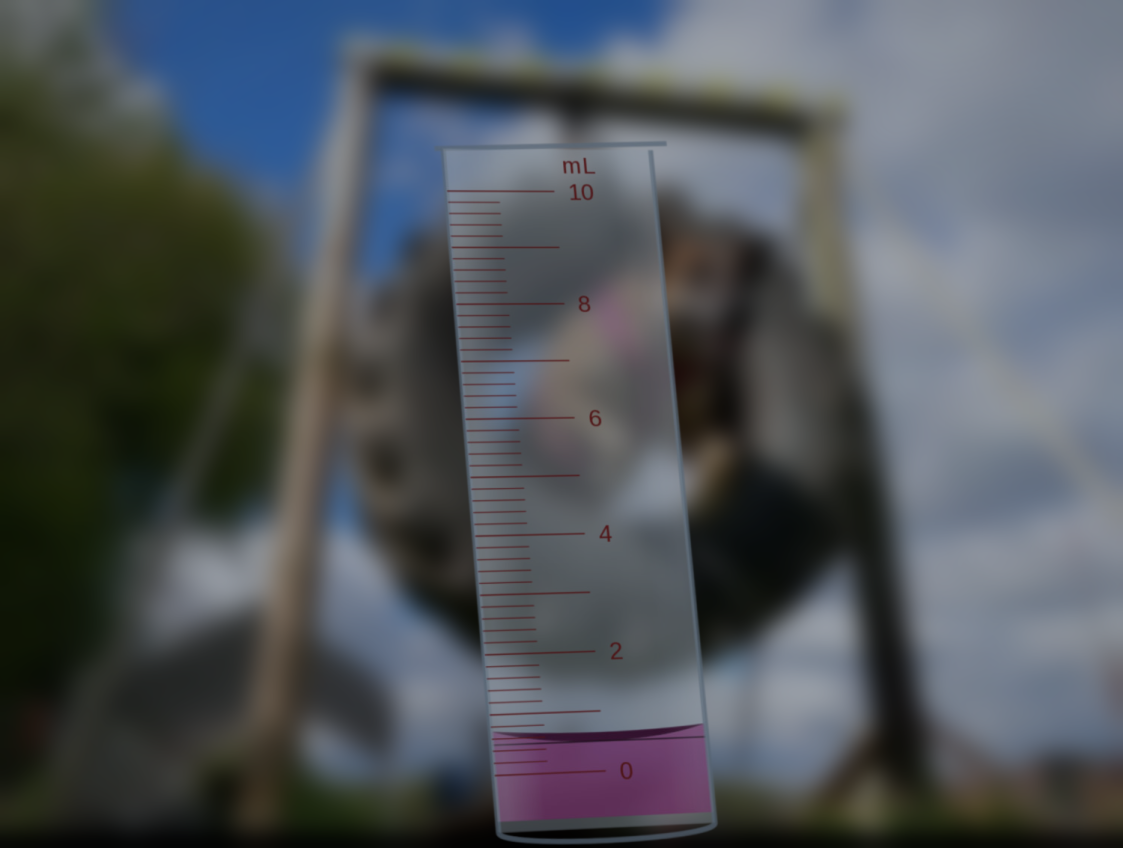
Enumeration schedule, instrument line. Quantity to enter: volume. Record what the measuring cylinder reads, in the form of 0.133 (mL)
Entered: 0.5 (mL)
